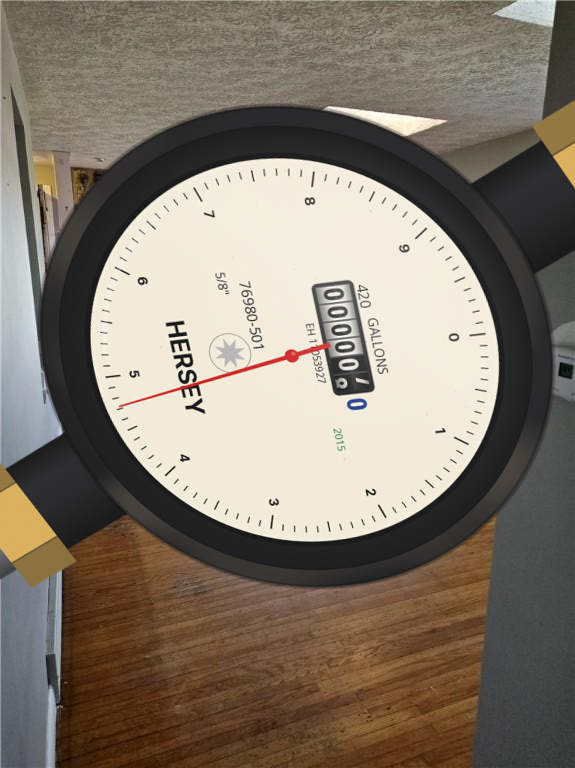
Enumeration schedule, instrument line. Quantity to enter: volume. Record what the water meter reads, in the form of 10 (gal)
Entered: 74.7 (gal)
